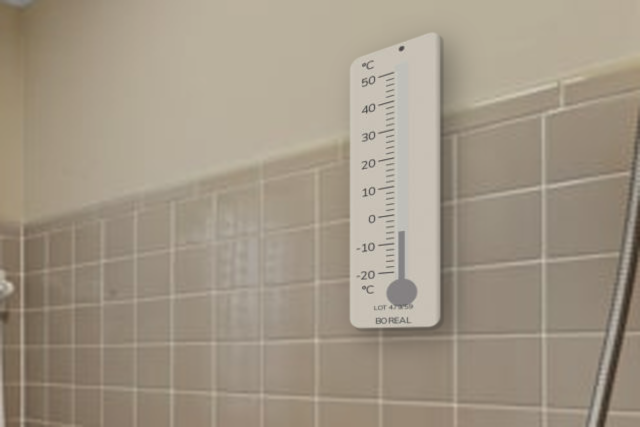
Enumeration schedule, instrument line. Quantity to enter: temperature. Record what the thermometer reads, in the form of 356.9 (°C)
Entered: -6 (°C)
